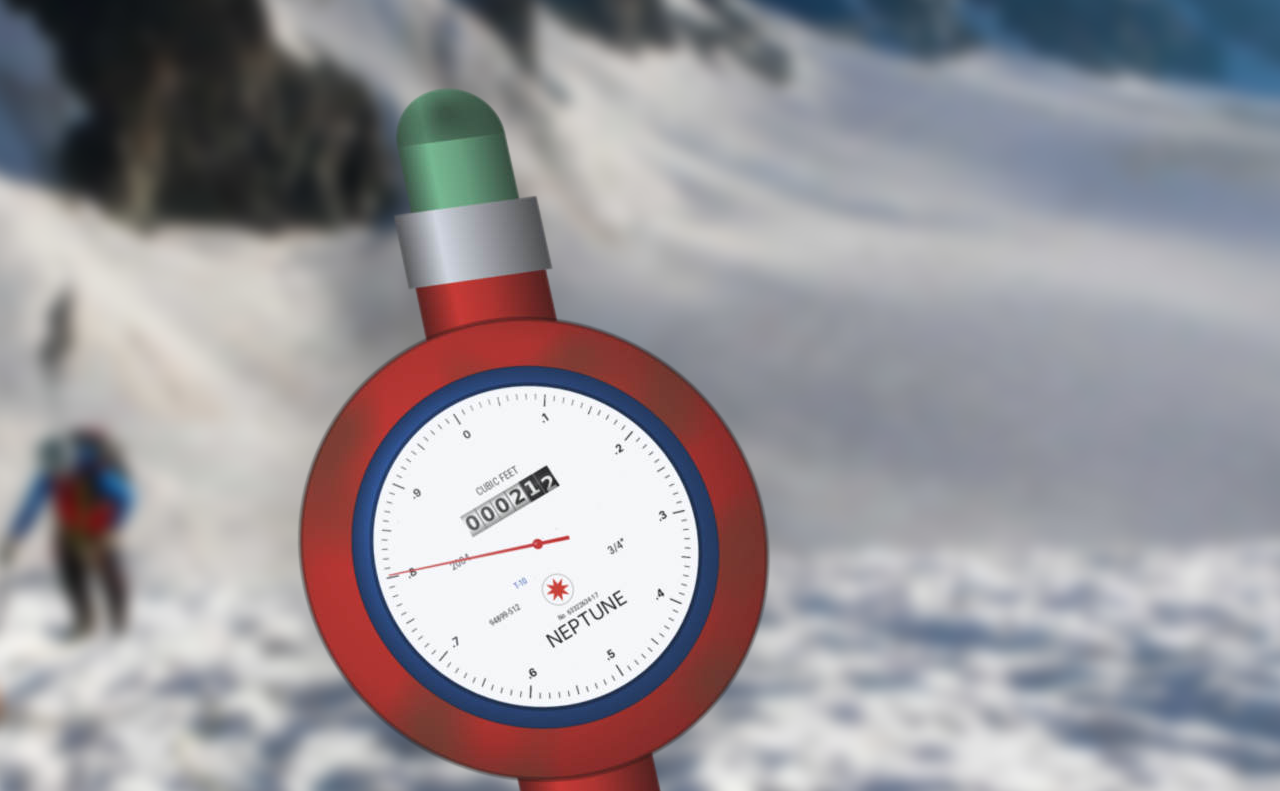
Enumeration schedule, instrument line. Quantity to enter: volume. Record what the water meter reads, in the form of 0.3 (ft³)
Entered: 211.80 (ft³)
